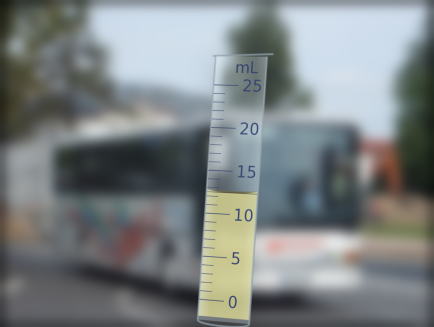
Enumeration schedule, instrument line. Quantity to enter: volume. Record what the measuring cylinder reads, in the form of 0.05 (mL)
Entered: 12.5 (mL)
